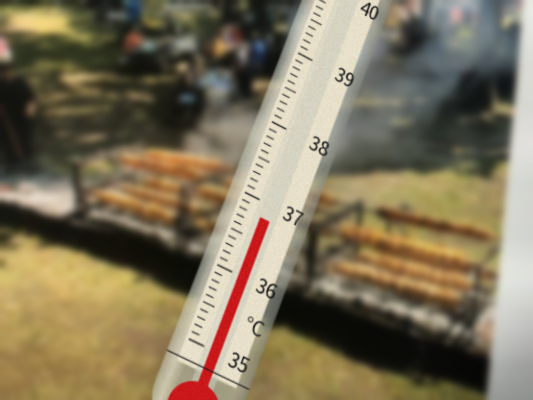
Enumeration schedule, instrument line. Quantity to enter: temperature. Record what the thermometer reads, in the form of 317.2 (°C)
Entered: 36.8 (°C)
